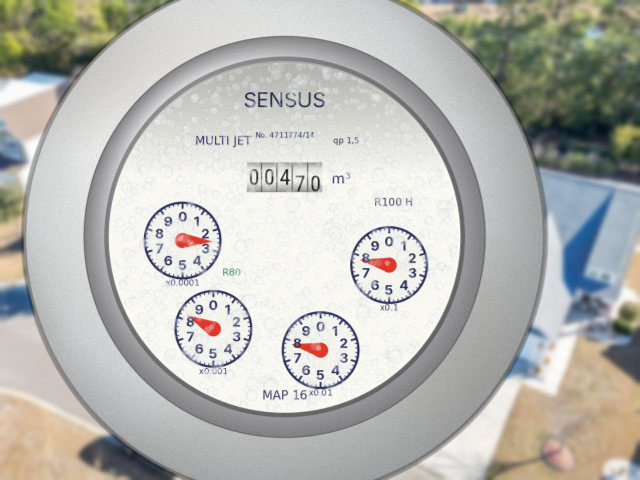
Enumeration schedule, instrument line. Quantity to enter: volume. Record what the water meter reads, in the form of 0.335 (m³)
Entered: 469.7782 (m³)
